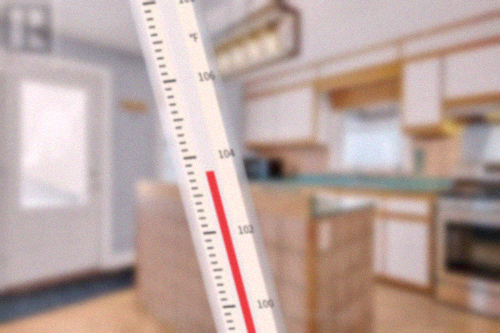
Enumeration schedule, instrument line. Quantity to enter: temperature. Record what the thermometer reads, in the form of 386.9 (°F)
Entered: 103.6 (°F)
